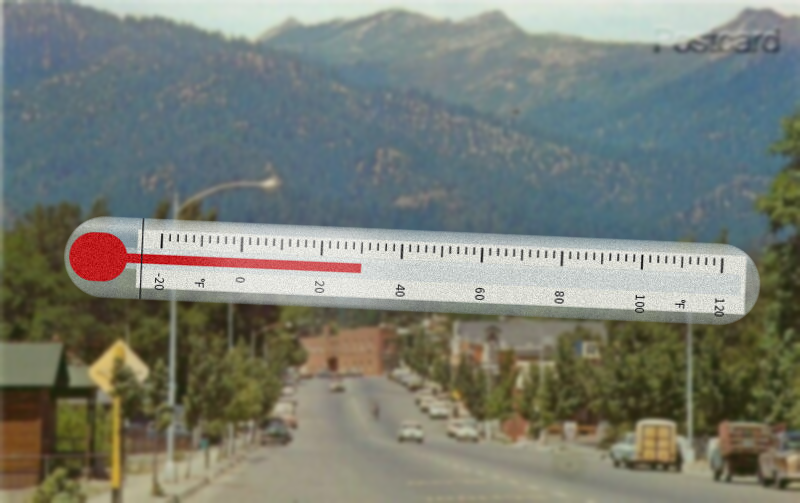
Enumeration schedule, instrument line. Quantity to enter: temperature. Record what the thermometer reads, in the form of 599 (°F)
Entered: 30 (°F)
